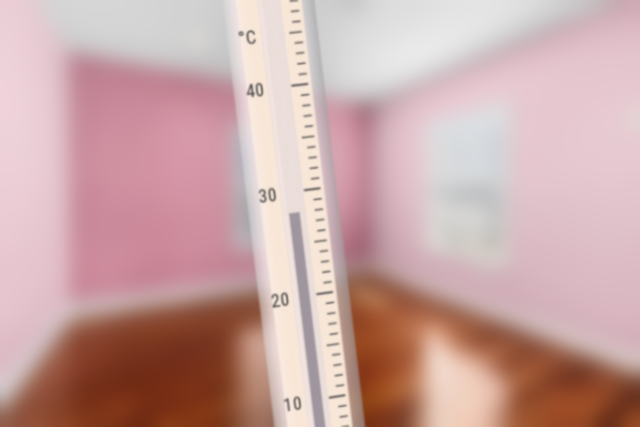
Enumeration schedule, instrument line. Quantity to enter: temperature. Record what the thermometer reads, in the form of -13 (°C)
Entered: 28 (°C)
